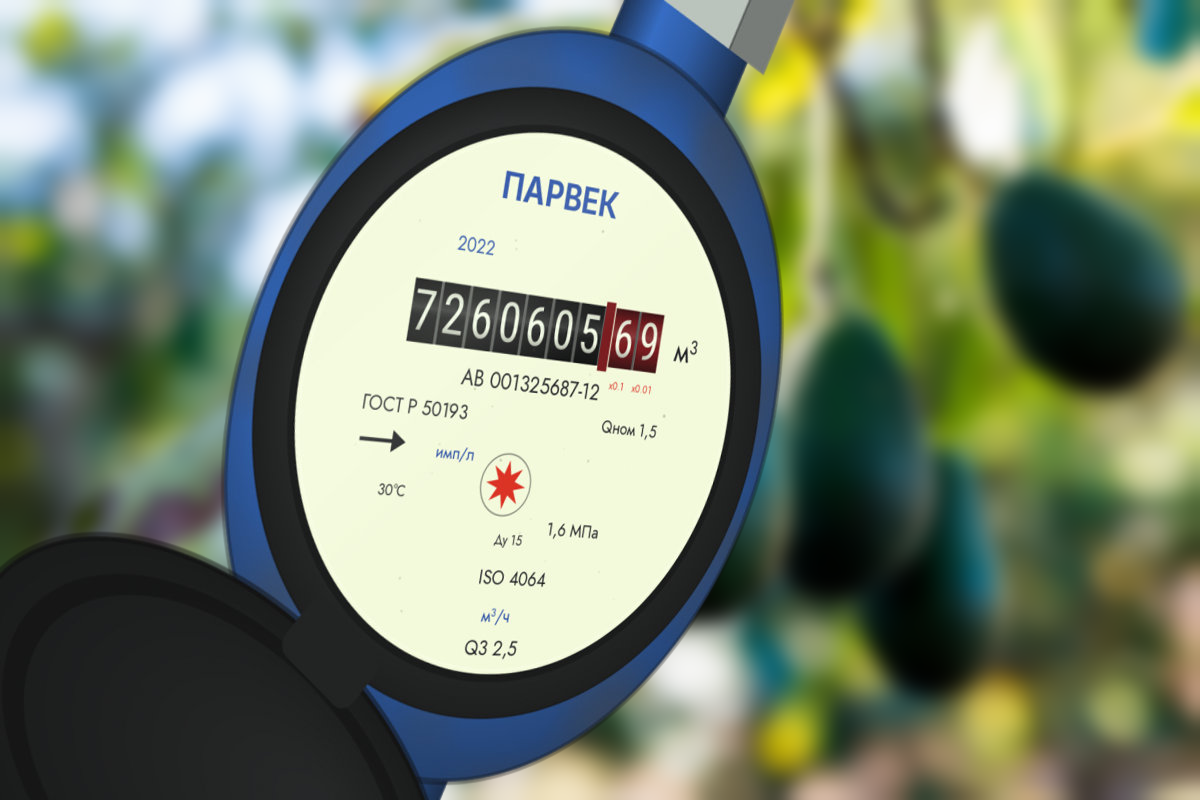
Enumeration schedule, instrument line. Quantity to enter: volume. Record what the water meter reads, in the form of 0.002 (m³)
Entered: 7260605.69 (m³)
